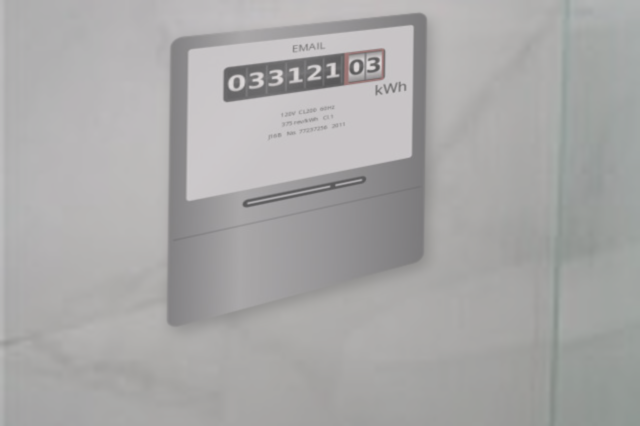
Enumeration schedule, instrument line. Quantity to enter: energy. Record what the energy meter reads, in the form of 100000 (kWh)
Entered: 33121.03 (kWh)
